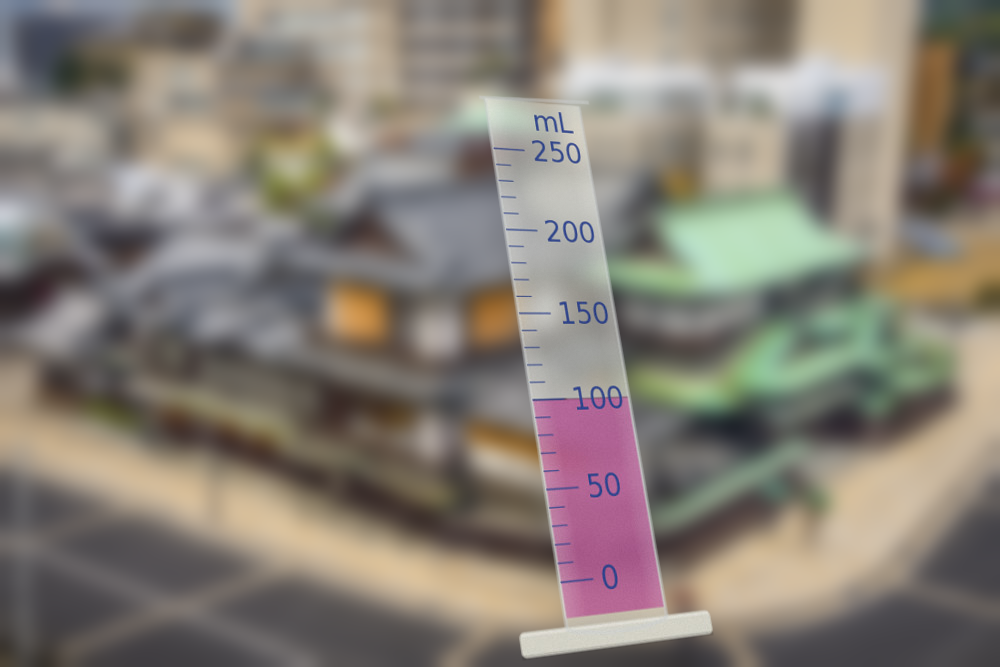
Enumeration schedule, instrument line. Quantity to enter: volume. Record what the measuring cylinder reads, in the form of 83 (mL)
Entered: 100 (mL)
